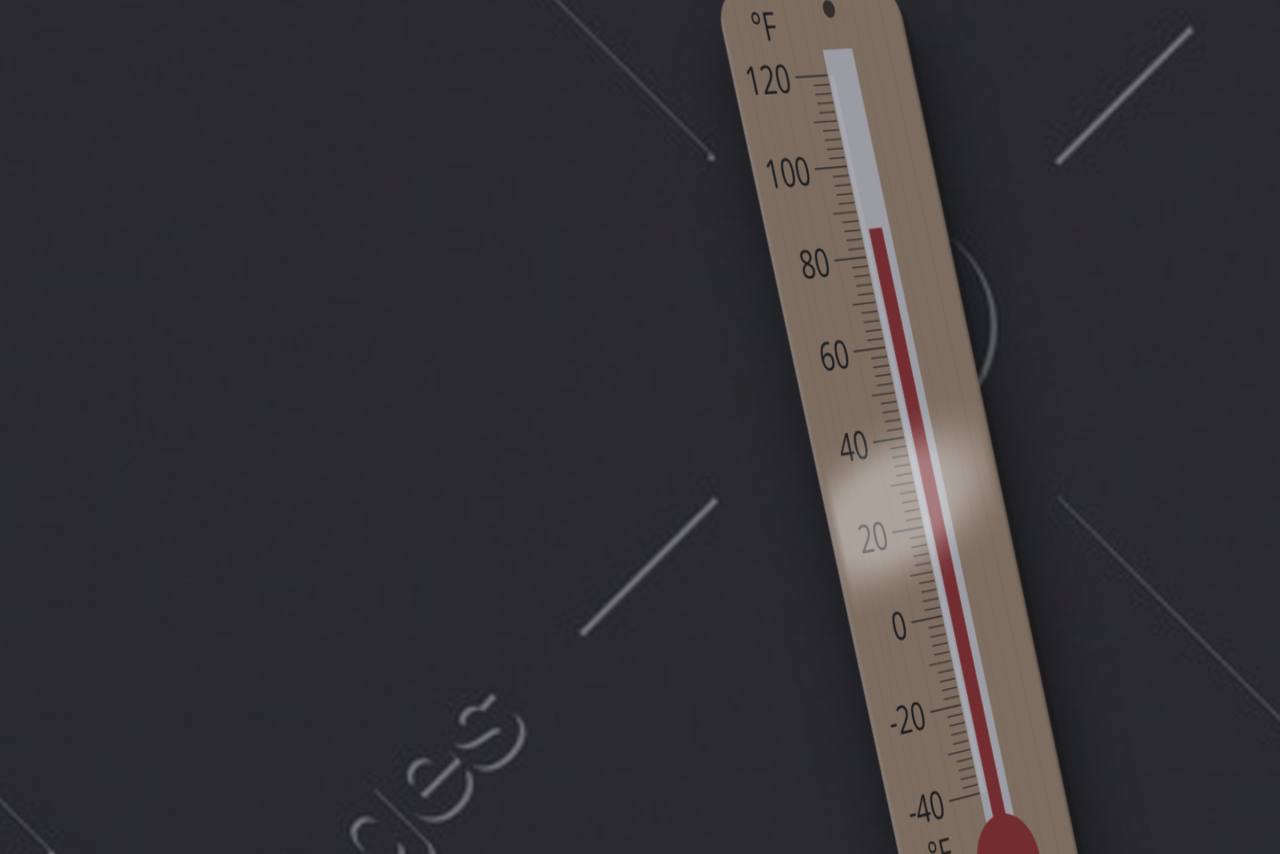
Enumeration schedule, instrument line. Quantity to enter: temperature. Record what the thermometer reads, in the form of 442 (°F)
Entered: 86 (°F)
